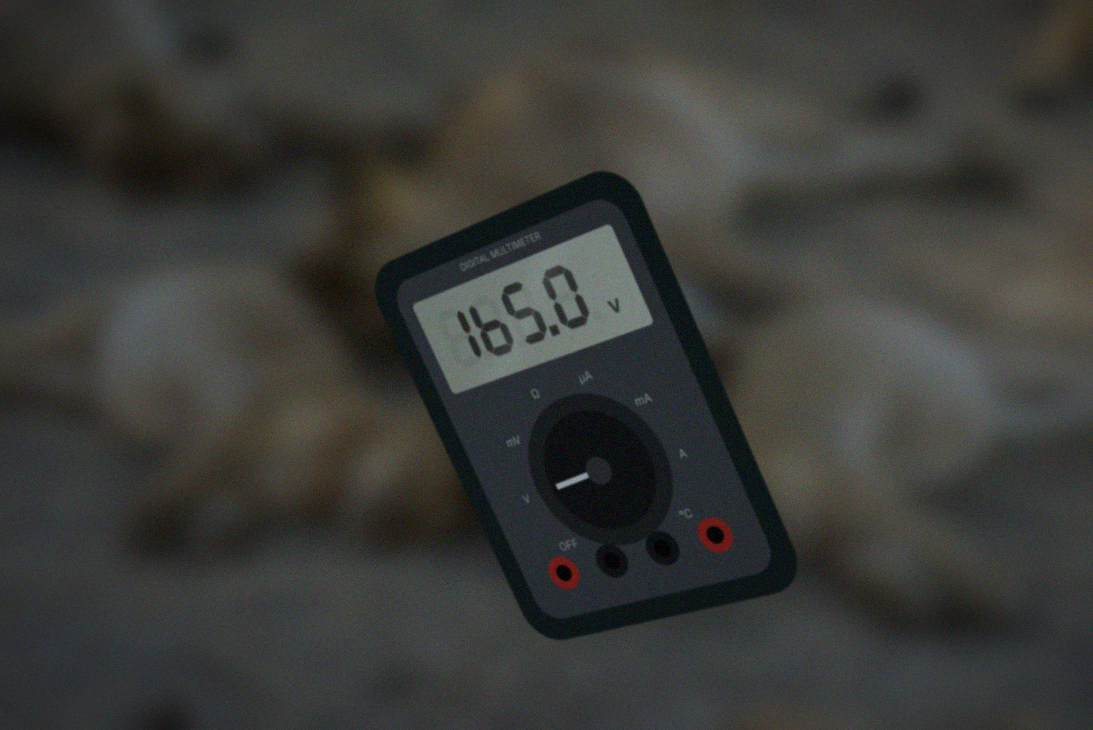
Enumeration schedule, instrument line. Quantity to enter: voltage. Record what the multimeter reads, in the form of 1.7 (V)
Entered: 165.0 (V)
